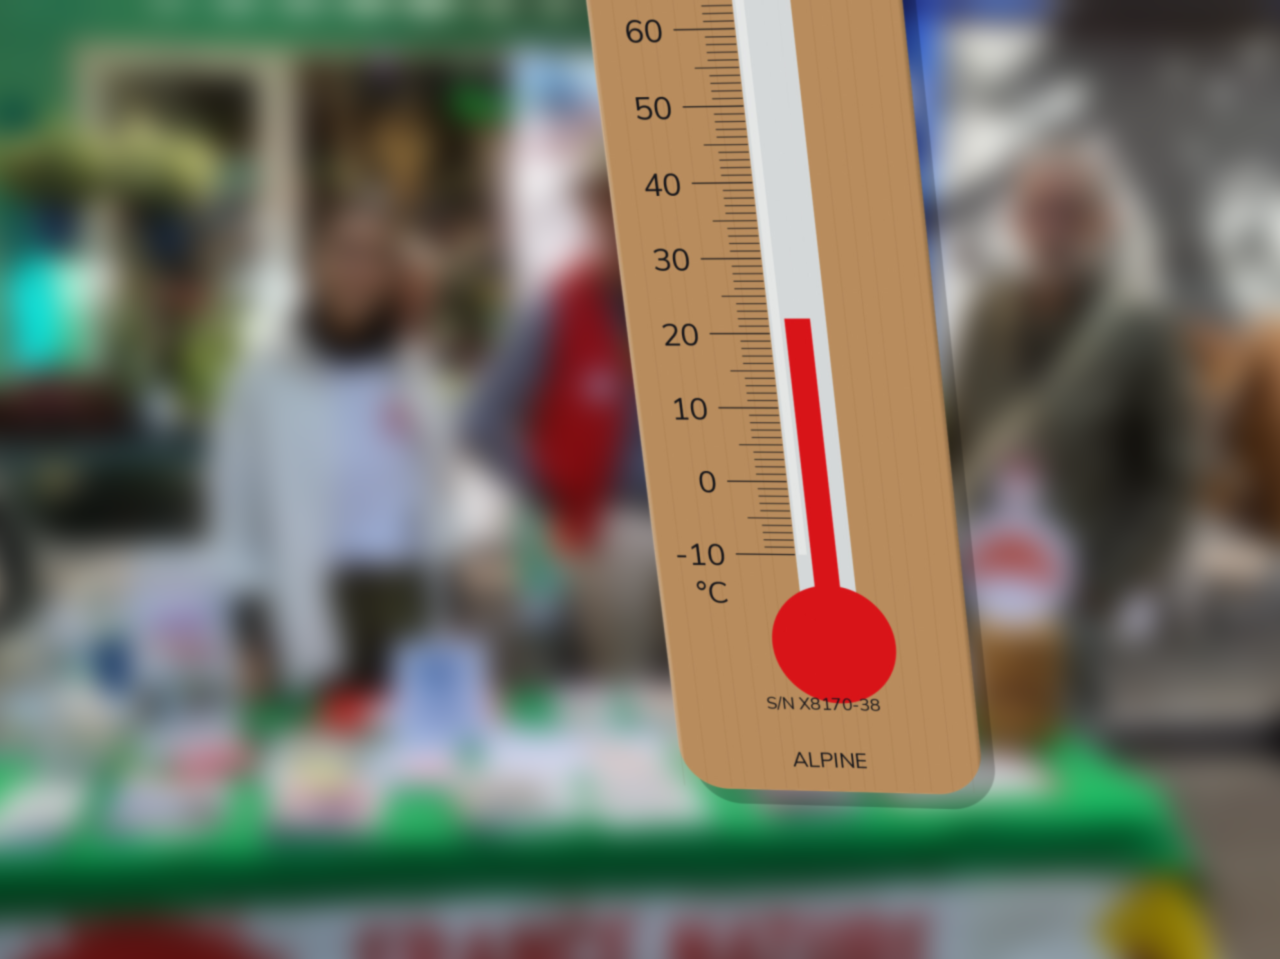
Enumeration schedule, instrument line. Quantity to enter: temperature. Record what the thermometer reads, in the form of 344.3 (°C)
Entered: 22 (°C)
